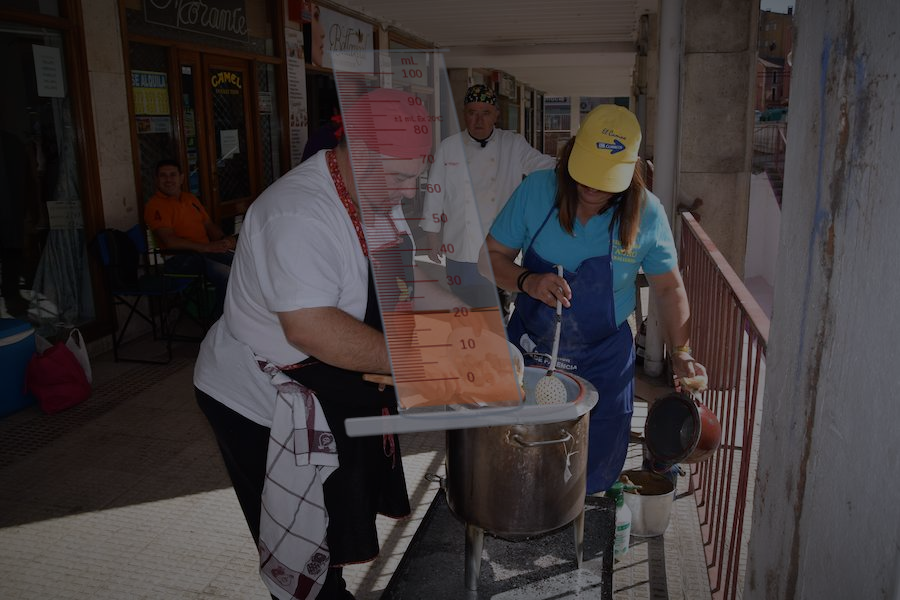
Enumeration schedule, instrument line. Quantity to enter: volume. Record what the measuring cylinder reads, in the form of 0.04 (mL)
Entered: 20 (mL)
